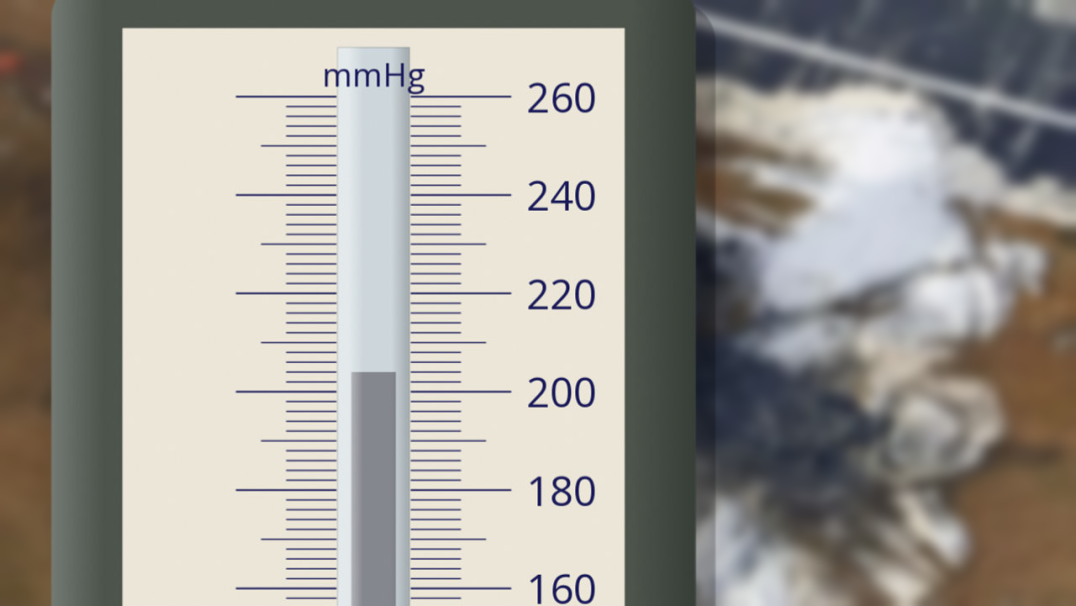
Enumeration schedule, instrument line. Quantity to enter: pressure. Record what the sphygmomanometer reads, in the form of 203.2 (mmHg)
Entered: 204 (mmHg)
